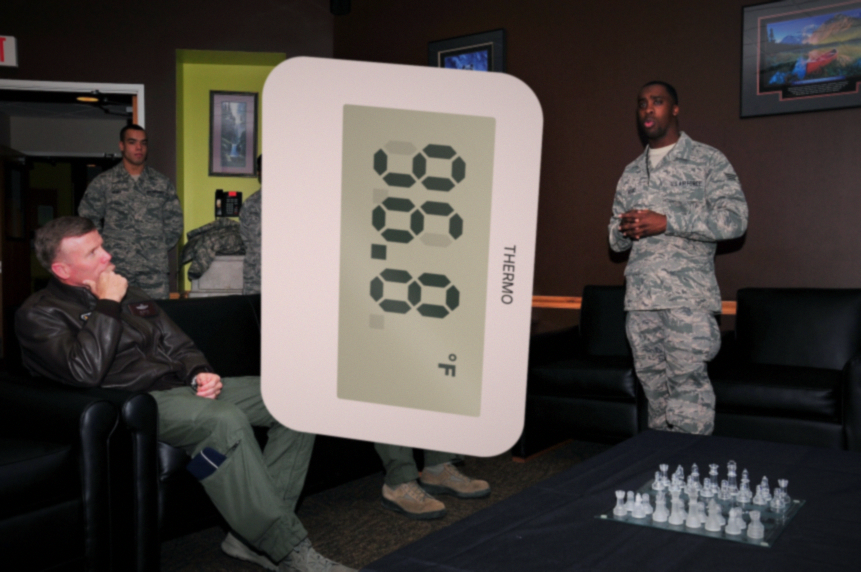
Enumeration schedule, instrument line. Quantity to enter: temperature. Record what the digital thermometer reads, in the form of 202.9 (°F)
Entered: 96.8 (°F)
